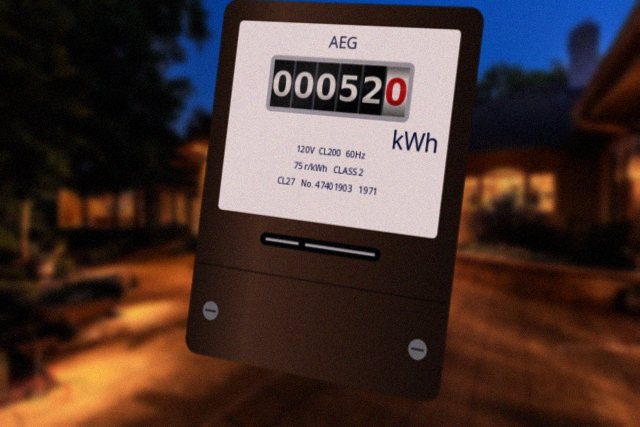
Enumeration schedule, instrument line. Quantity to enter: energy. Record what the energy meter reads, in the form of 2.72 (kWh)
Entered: 52.0 (kWh)
